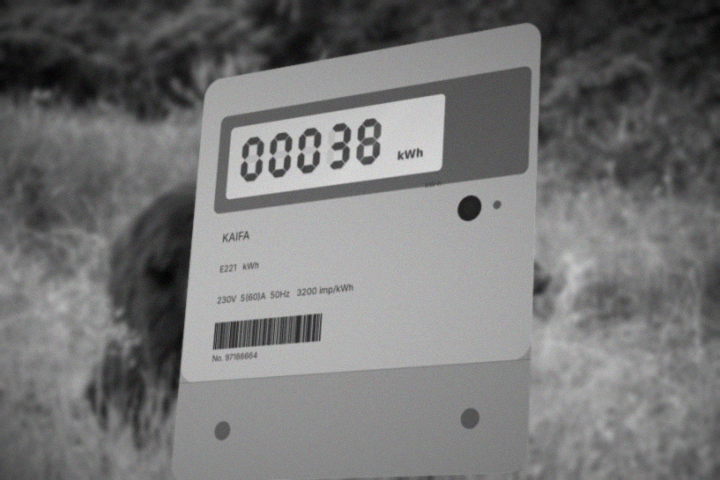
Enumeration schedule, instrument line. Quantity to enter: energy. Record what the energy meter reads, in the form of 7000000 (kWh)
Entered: 38 (kWh)
